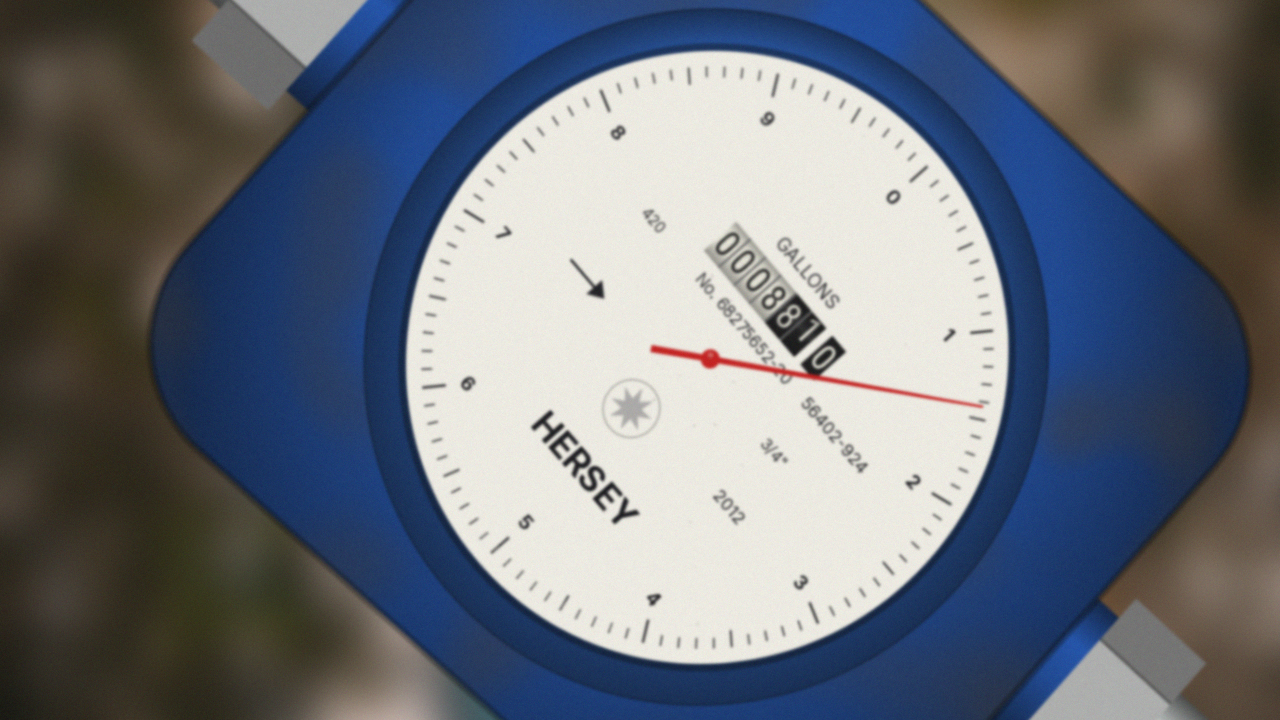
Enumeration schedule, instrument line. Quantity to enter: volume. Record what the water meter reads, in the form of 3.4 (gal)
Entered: 8811.4 (gal)
